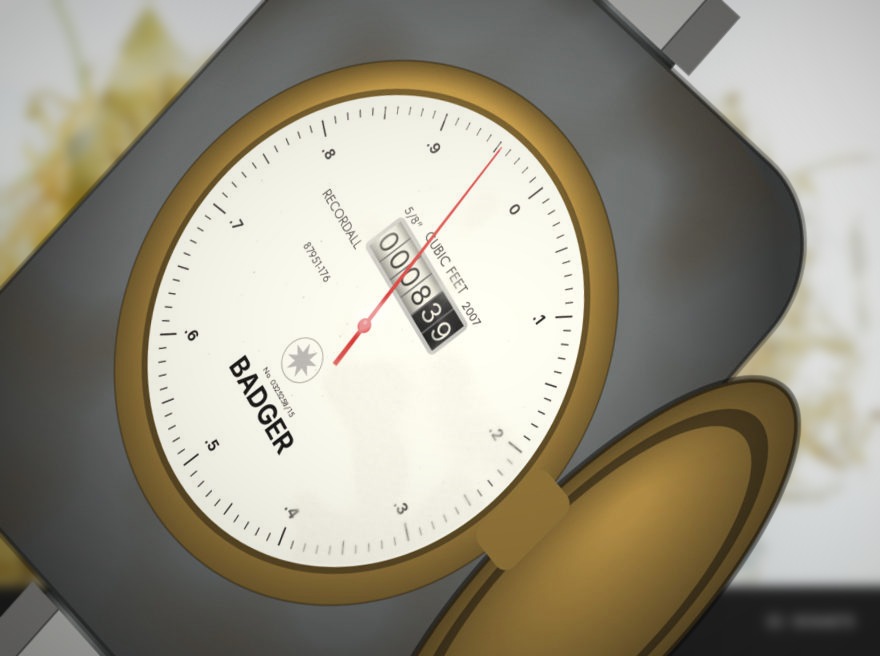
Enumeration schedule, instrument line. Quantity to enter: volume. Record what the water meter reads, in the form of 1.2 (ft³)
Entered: 838.95 (ft³)
